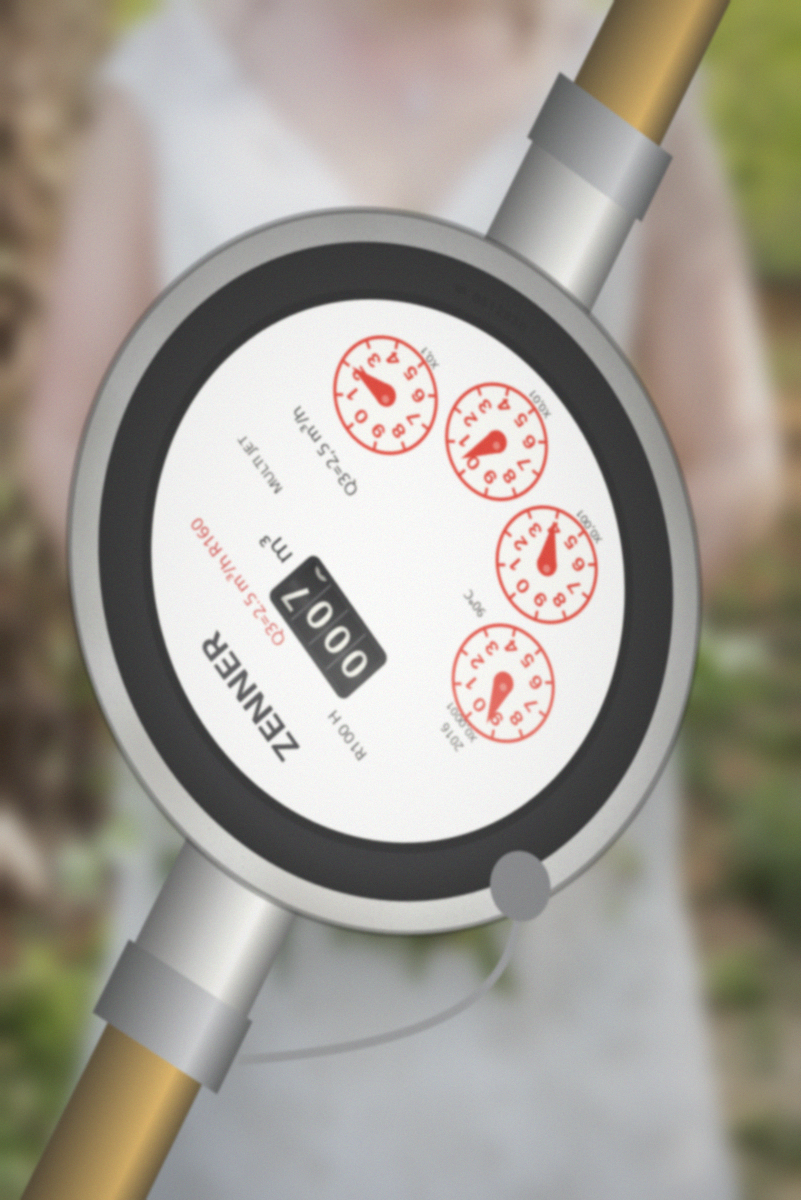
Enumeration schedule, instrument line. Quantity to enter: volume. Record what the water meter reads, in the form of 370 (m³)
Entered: 7.2039 (m³)
